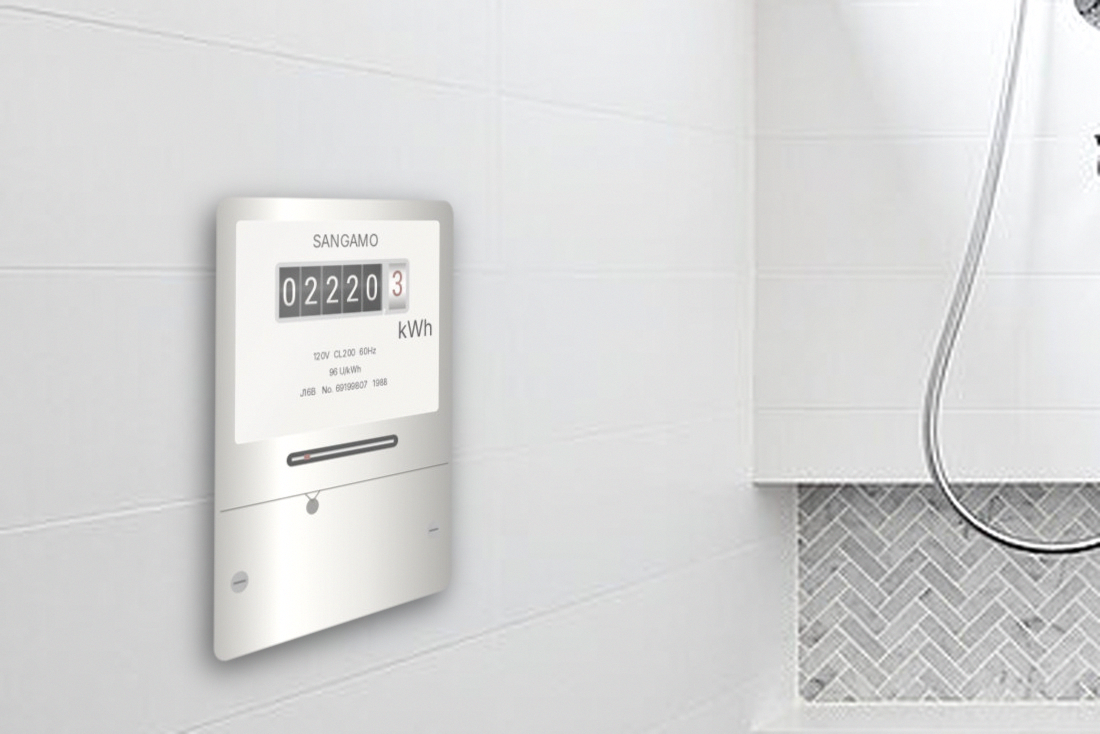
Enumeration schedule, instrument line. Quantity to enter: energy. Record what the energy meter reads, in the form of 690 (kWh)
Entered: 2220.3 (kWh)
